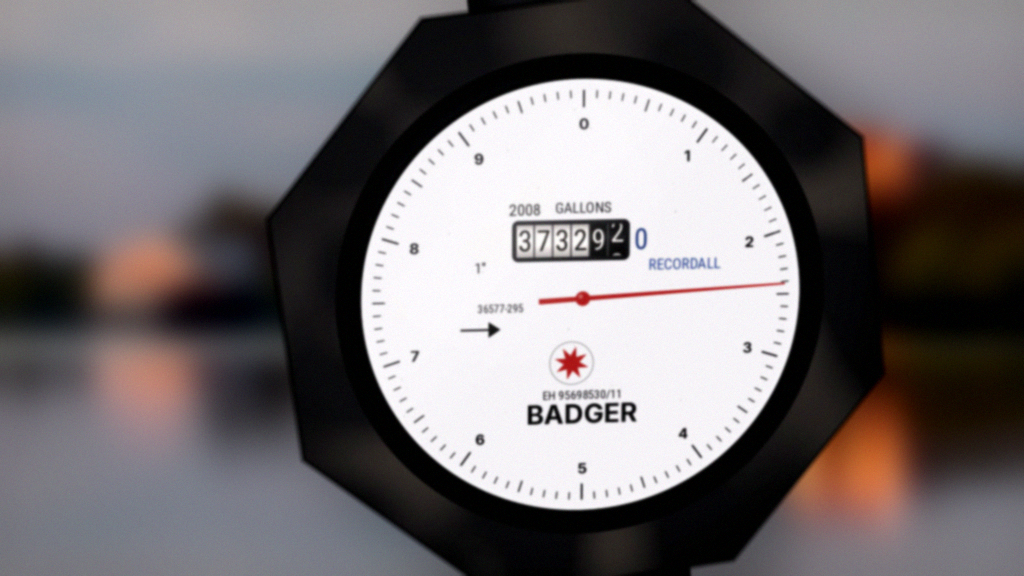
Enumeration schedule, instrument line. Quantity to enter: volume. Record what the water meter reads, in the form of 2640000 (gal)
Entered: 3732922.4 (gal)
